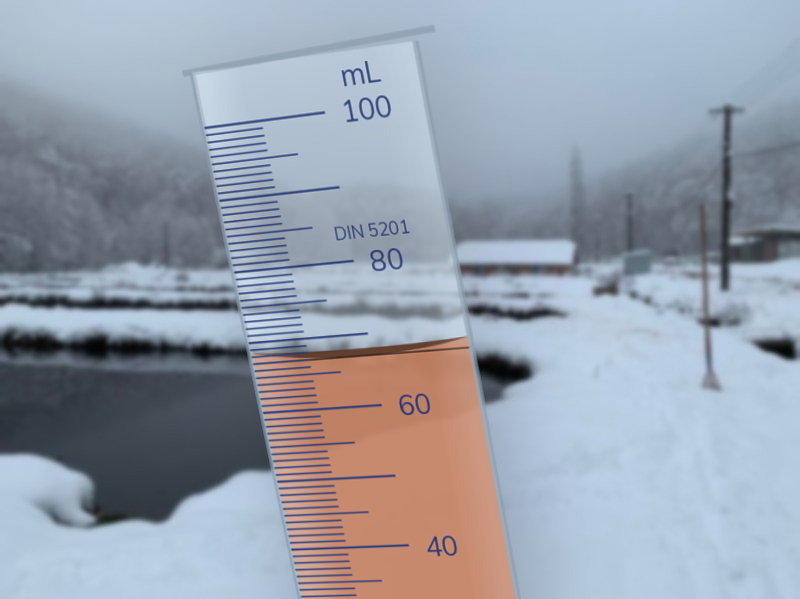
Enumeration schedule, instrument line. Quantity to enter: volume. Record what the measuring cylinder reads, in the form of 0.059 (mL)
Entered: 67 (mL)
